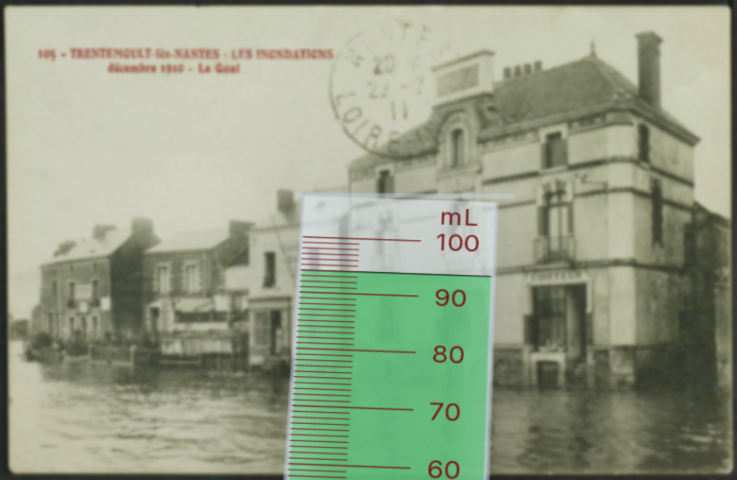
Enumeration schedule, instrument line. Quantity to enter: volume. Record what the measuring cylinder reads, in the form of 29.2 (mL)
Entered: 94 (mL)
